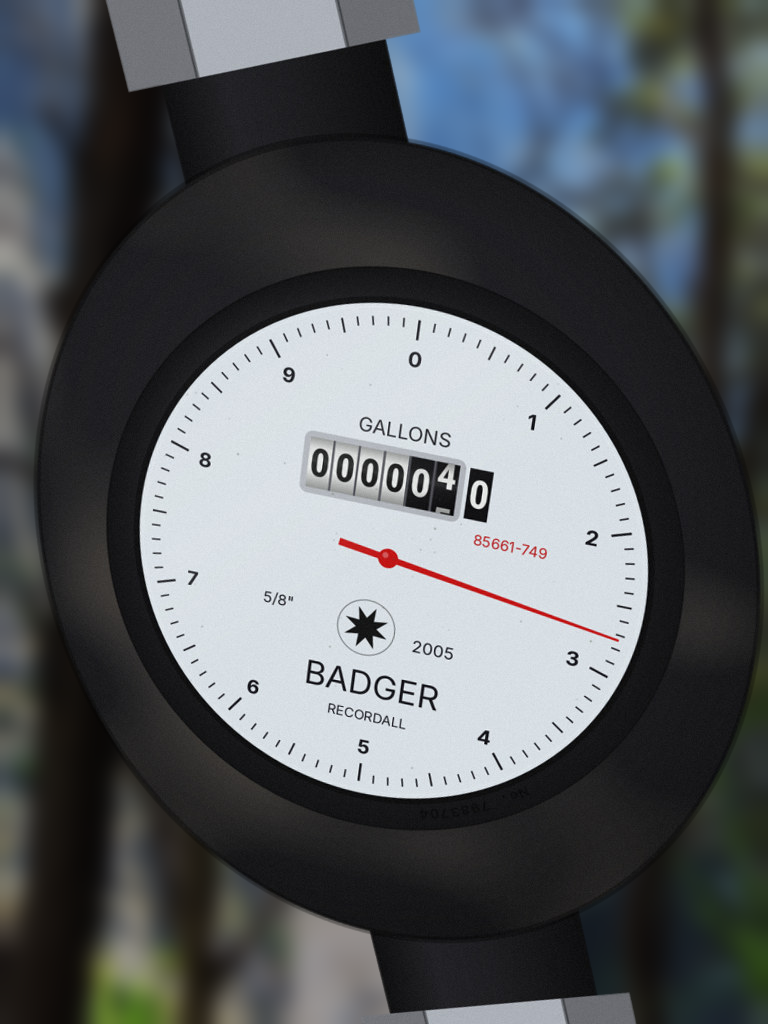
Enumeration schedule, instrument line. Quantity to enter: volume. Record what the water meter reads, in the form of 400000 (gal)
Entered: 42.7 (gal)
